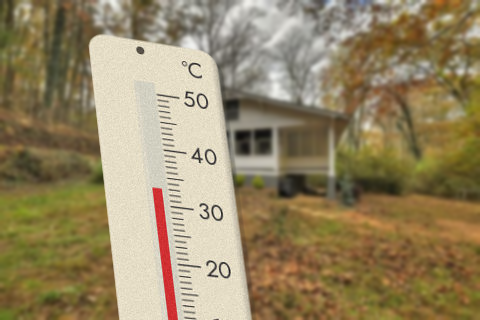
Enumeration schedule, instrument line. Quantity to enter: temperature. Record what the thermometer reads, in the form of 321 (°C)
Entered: 33 (°C)
